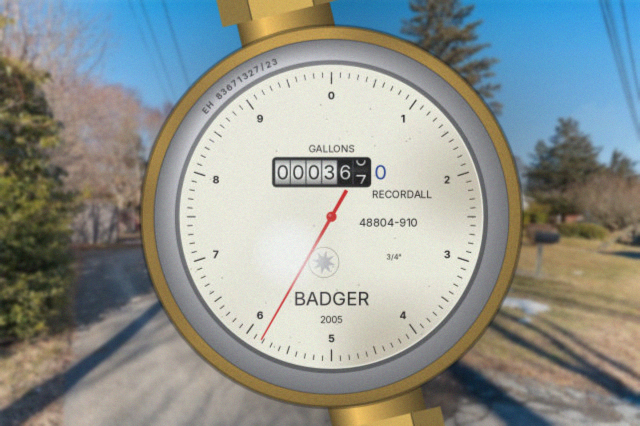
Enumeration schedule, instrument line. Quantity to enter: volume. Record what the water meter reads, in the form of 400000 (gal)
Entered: 3665.8 (gal)
